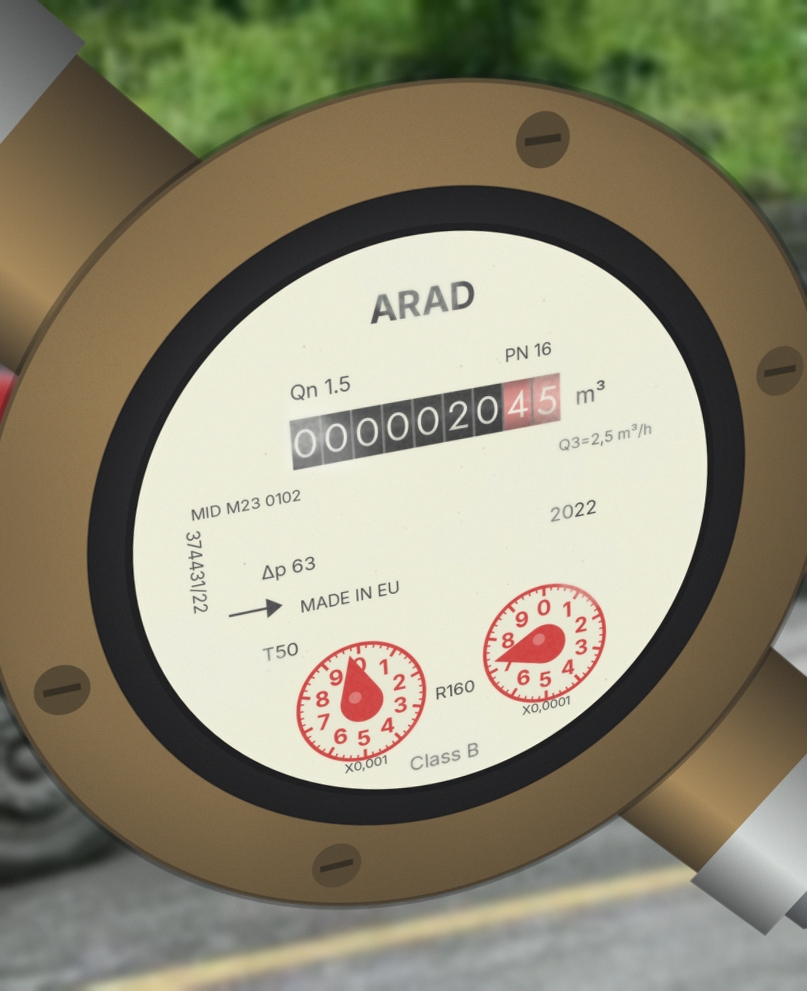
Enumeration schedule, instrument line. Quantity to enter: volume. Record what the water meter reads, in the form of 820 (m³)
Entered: 20.4497 (m³)
